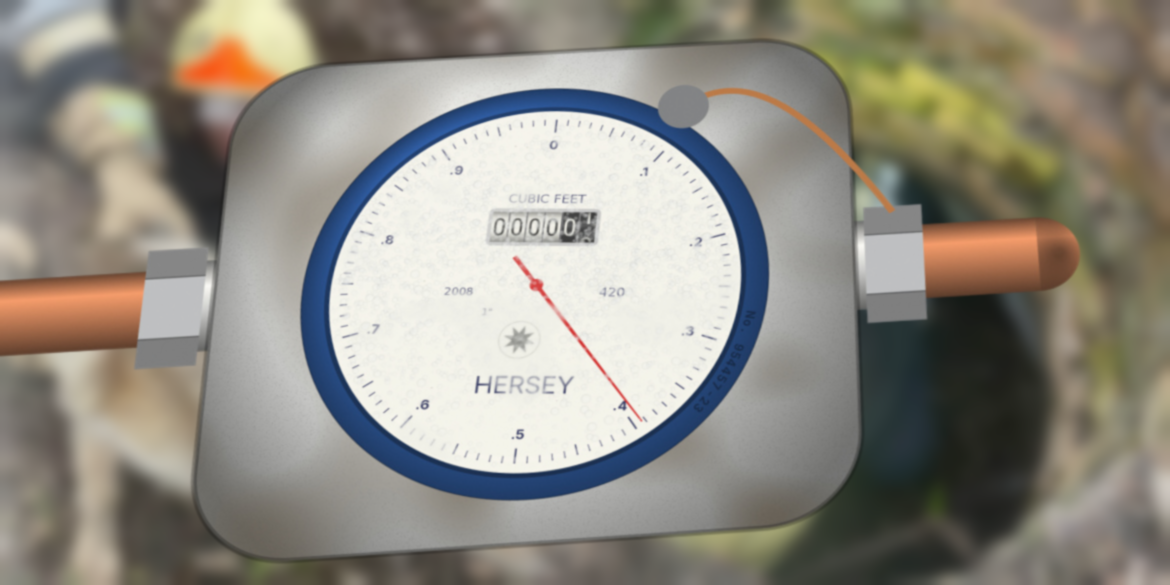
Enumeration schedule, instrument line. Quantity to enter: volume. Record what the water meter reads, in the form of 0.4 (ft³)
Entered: 1.39 (ft³)
